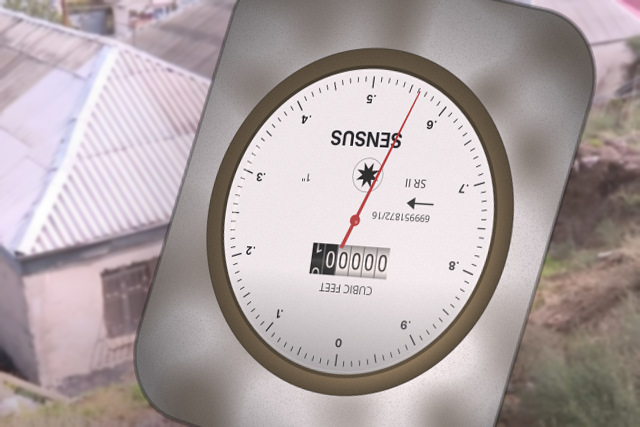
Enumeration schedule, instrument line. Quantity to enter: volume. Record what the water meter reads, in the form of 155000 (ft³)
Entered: 0.56 (ft³)
